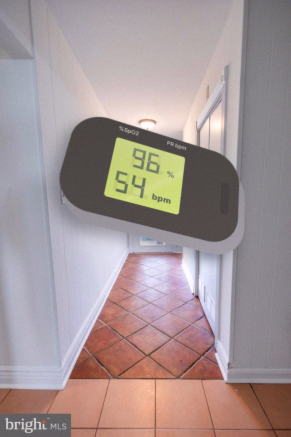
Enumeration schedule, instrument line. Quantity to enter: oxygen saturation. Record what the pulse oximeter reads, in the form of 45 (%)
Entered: 96 (%)
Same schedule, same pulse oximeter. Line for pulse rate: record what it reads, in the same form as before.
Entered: 54 (bpm)
